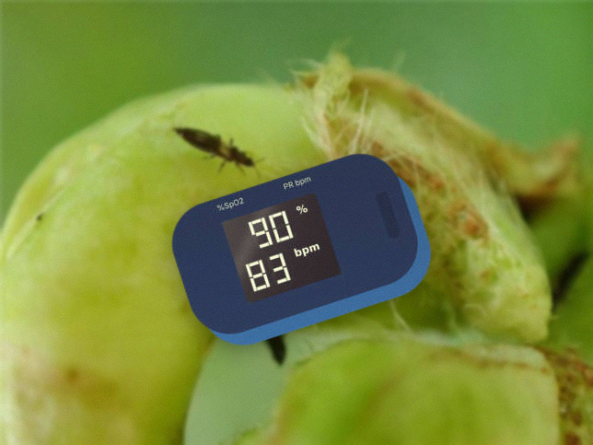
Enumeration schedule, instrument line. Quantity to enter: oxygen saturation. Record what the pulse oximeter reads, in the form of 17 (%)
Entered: 90 (%)
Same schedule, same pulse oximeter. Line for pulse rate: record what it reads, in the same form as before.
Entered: 83 (bpm)
